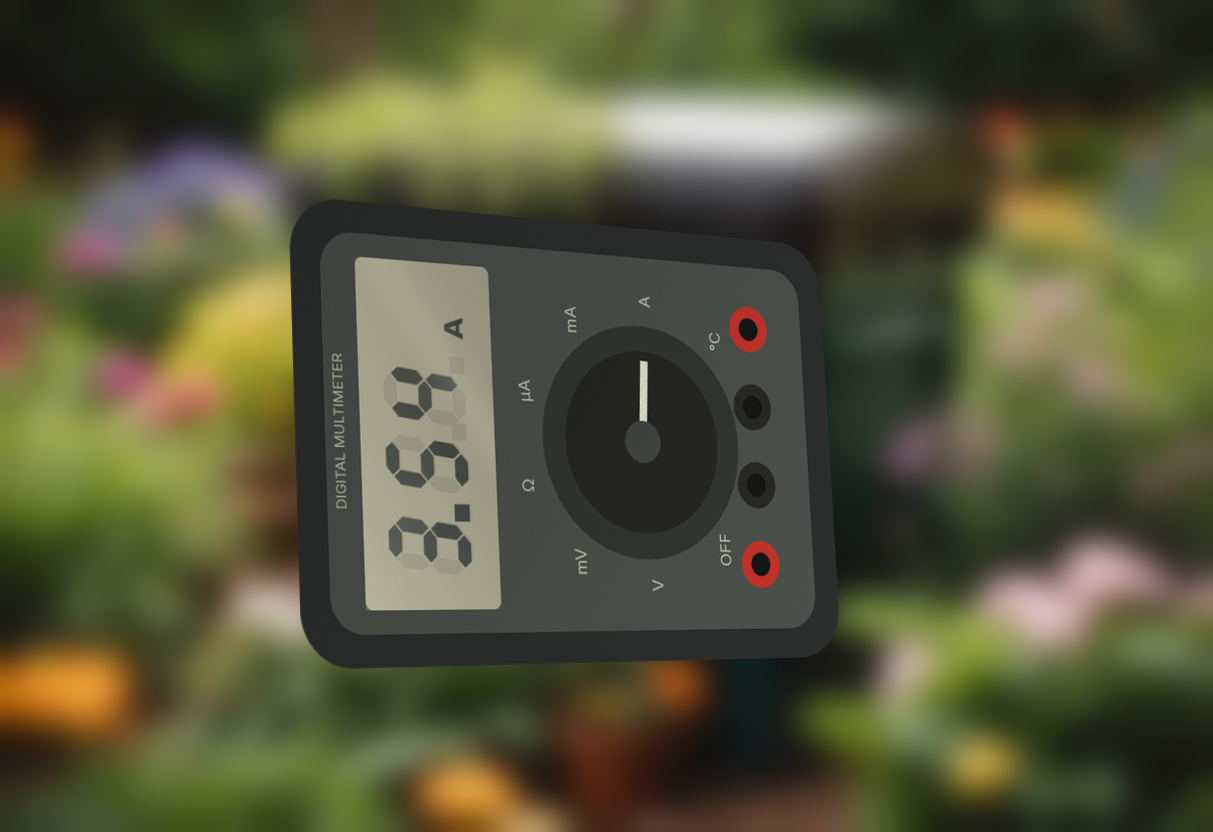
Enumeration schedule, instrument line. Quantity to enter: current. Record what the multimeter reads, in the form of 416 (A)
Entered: 3.54 (A)
